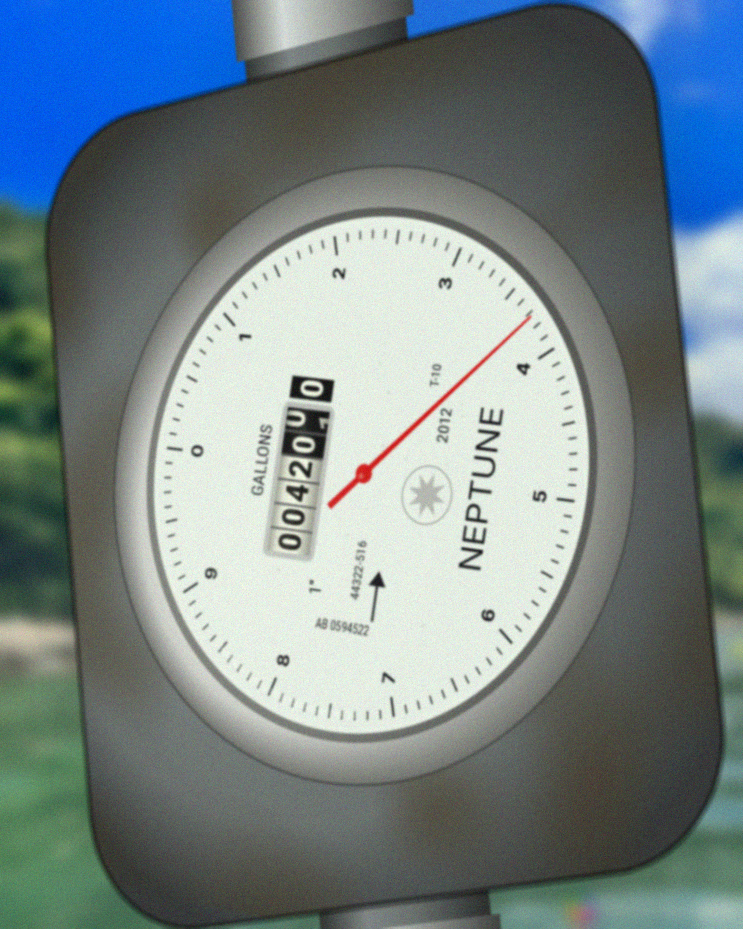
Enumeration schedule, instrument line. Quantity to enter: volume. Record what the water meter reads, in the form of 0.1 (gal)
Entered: 42003.7 (gal)
